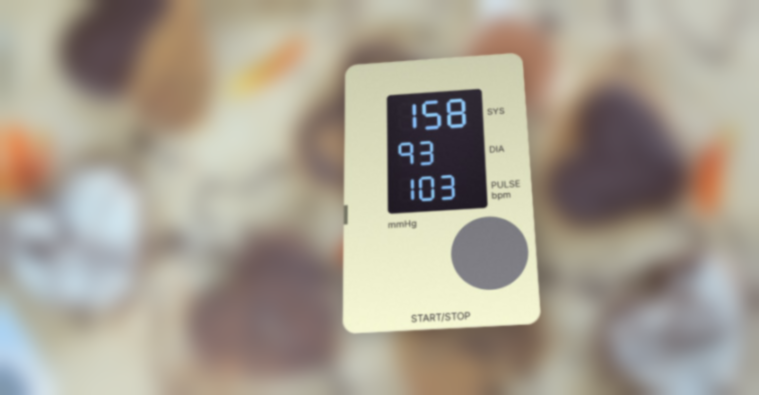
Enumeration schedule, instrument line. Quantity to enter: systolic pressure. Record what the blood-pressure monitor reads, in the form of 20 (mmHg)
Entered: 158 (mmHg)
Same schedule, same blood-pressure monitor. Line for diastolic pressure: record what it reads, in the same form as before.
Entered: 93 (mmHg)
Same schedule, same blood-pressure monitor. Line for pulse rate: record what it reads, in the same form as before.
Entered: 103 (bpm)
